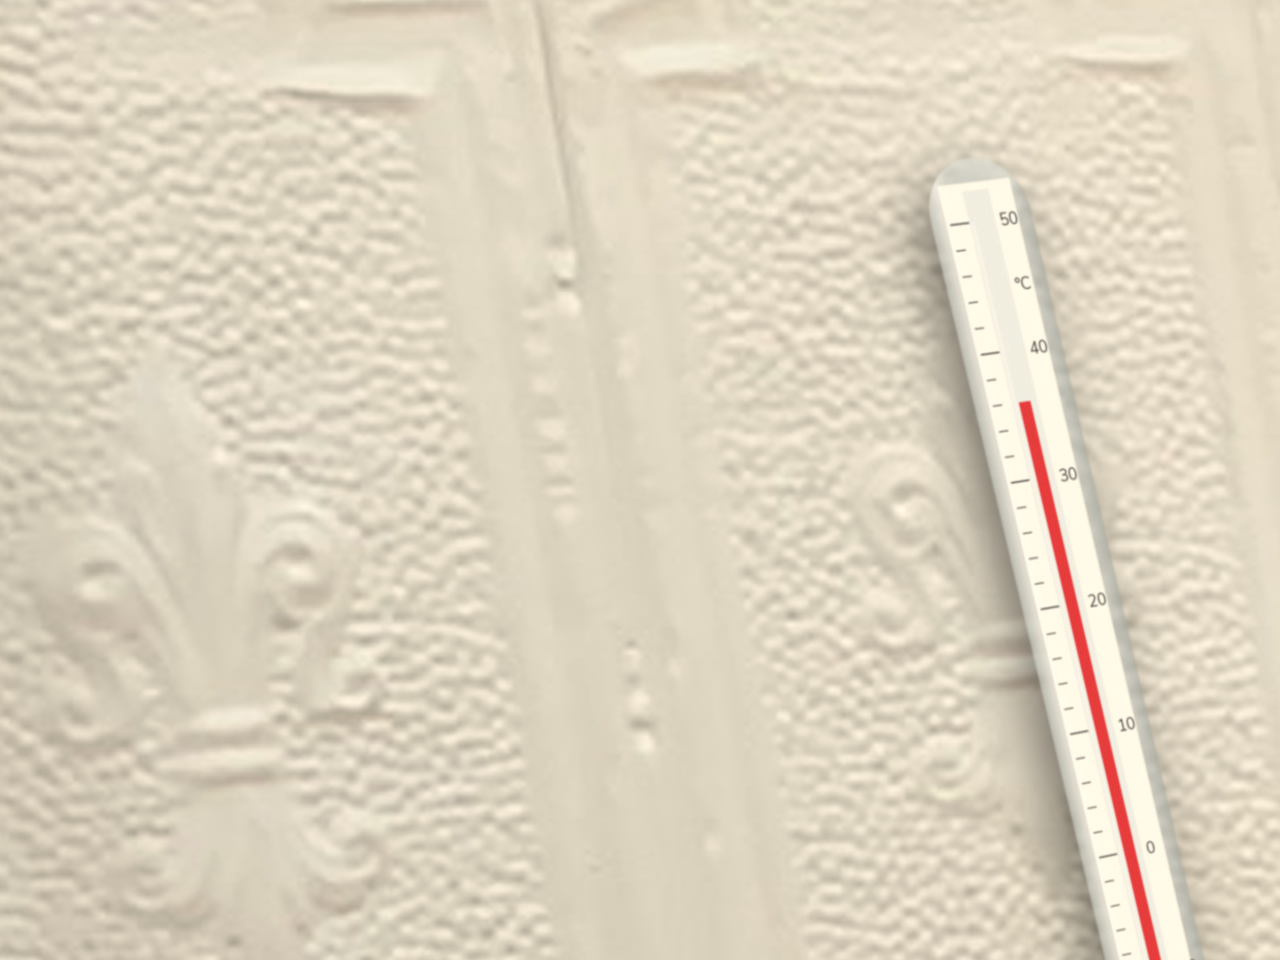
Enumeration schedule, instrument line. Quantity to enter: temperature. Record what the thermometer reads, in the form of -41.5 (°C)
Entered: 36 (°C)
